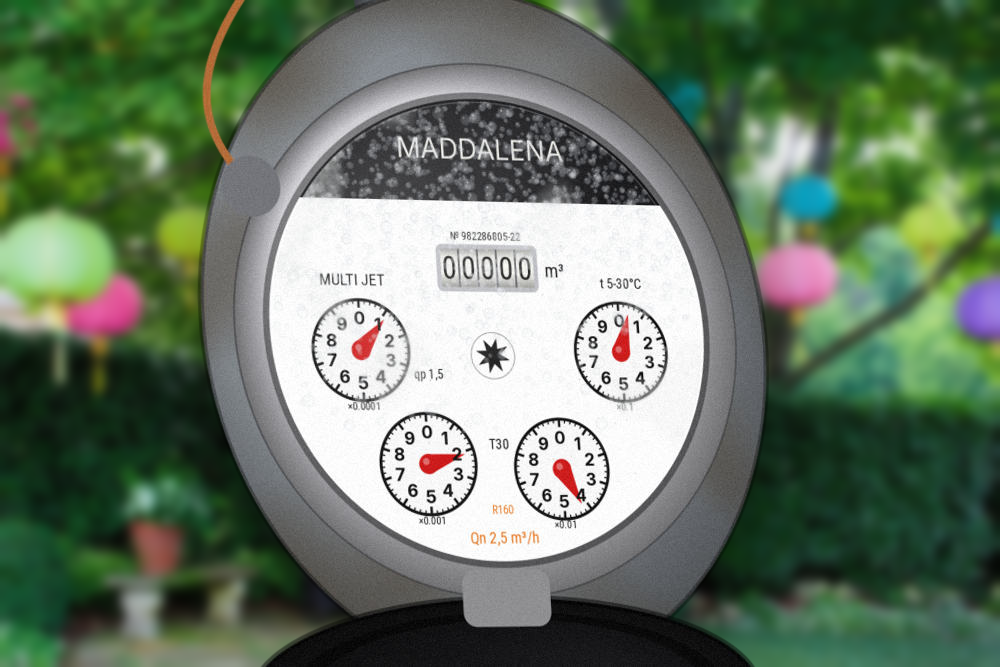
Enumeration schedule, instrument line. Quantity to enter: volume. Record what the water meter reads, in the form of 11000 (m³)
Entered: 0.0421 (m³)
